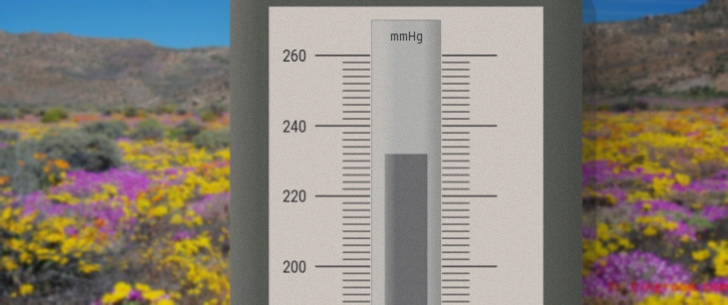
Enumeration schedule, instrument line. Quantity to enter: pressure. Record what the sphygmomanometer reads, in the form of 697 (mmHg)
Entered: 232 (mmHg)
